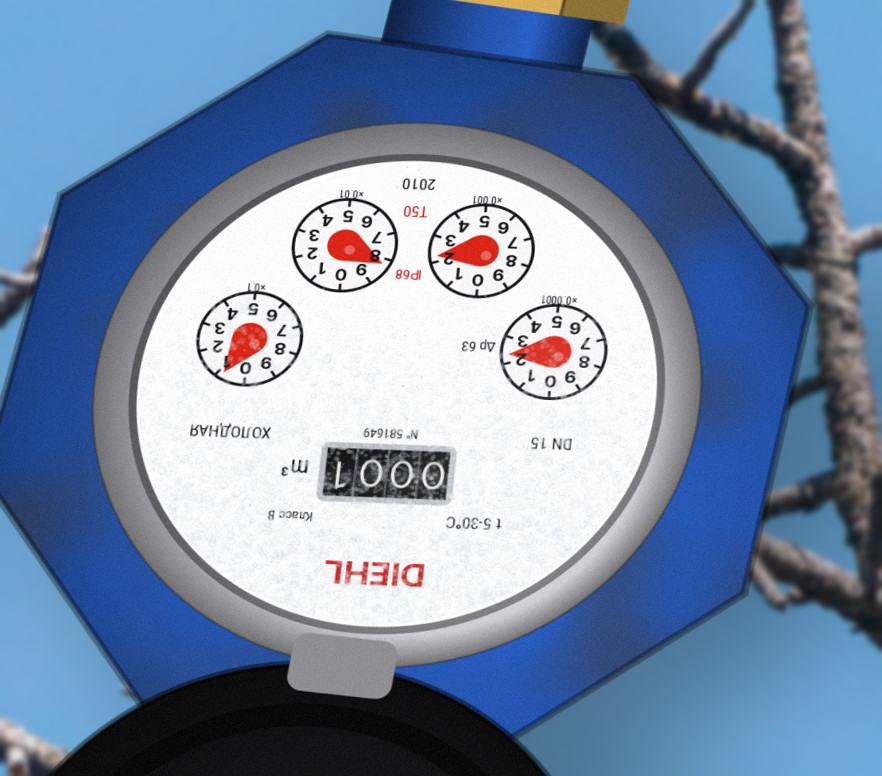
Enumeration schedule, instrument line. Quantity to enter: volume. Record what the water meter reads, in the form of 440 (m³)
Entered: 1.0822 (m³)
